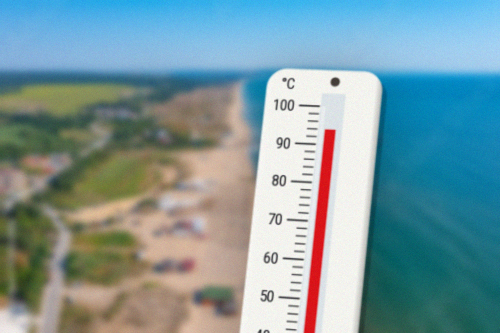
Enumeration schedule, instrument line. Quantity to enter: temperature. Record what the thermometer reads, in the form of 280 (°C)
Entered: 94 (°C)
